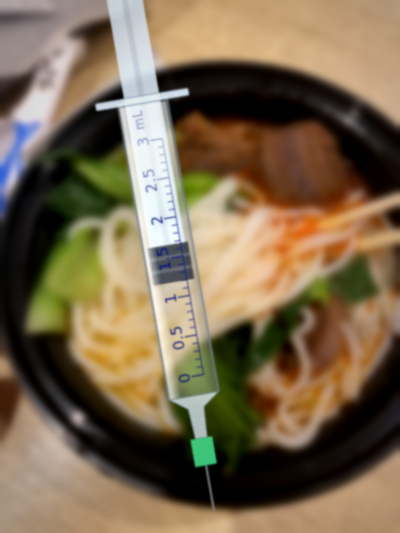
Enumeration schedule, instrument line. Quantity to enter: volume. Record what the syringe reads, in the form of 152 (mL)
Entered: 1.2 (mL)
